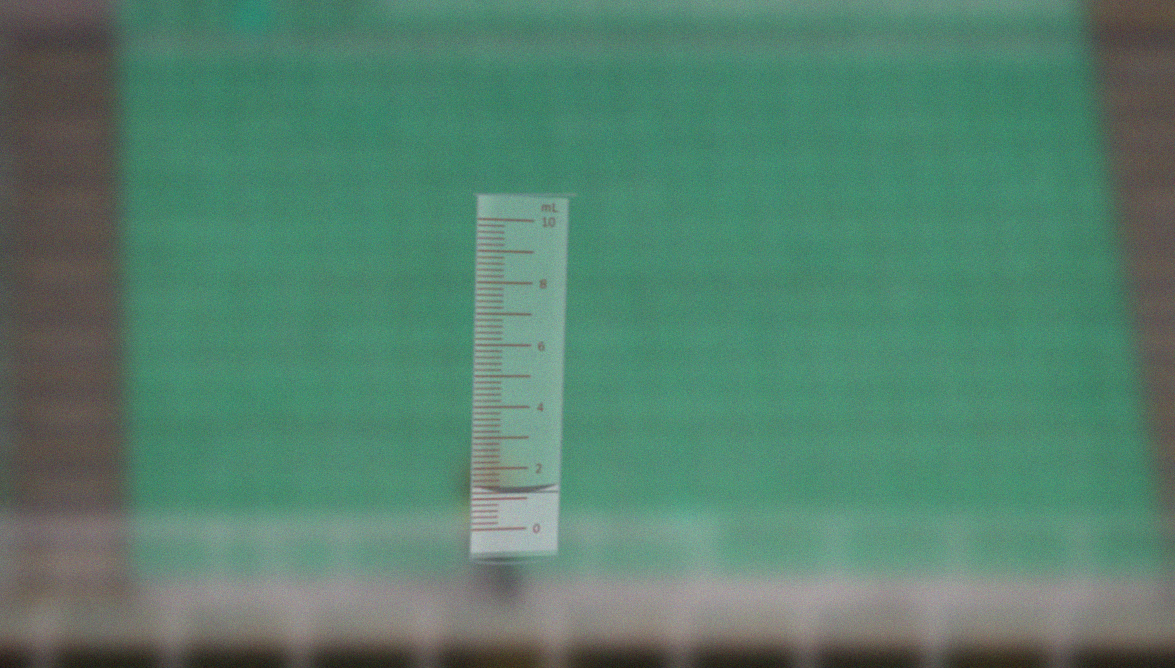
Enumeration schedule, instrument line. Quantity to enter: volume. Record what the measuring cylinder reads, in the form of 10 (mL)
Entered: 1.2 (mL)
